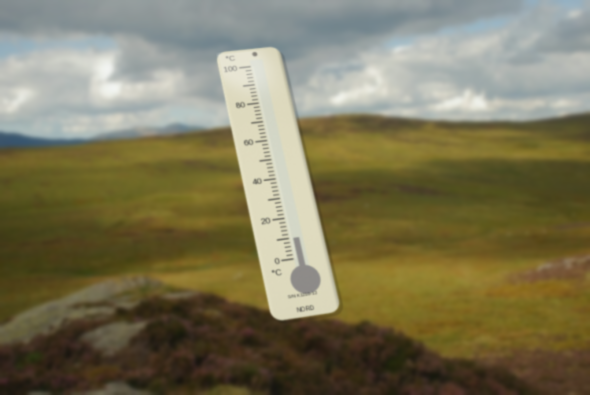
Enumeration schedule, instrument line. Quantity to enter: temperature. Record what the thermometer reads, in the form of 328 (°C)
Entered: 10 (°C)
